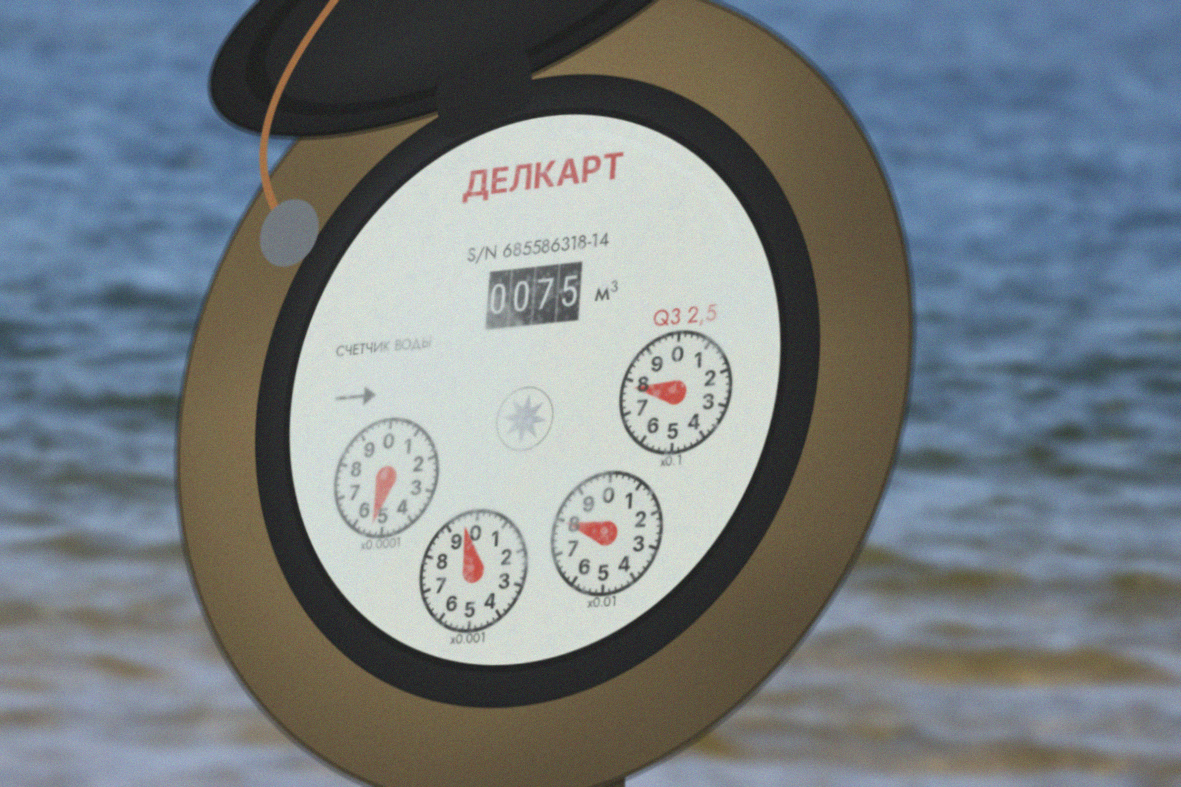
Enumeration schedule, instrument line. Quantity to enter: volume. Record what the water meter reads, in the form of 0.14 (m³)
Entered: 75.7795 (m³)
